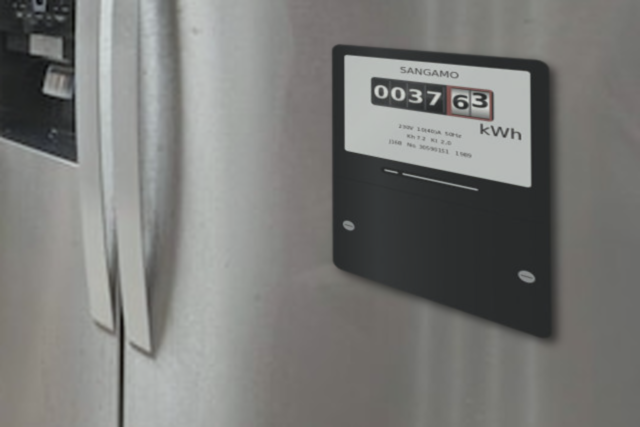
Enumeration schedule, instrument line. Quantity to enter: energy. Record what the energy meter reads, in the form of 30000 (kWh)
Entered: 37.63 (kWh)
